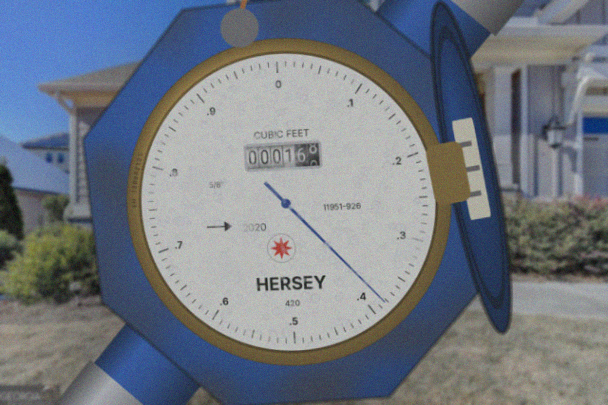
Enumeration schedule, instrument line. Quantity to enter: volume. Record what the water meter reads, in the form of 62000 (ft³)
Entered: 168.38 (ft³)
